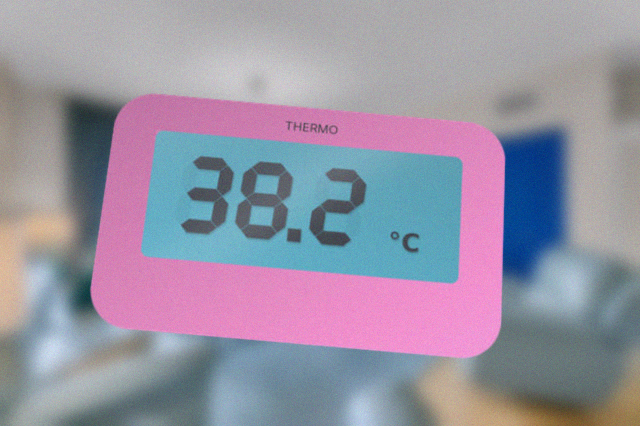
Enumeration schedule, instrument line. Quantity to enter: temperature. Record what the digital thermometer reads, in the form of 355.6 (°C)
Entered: 38.2 (°C)
